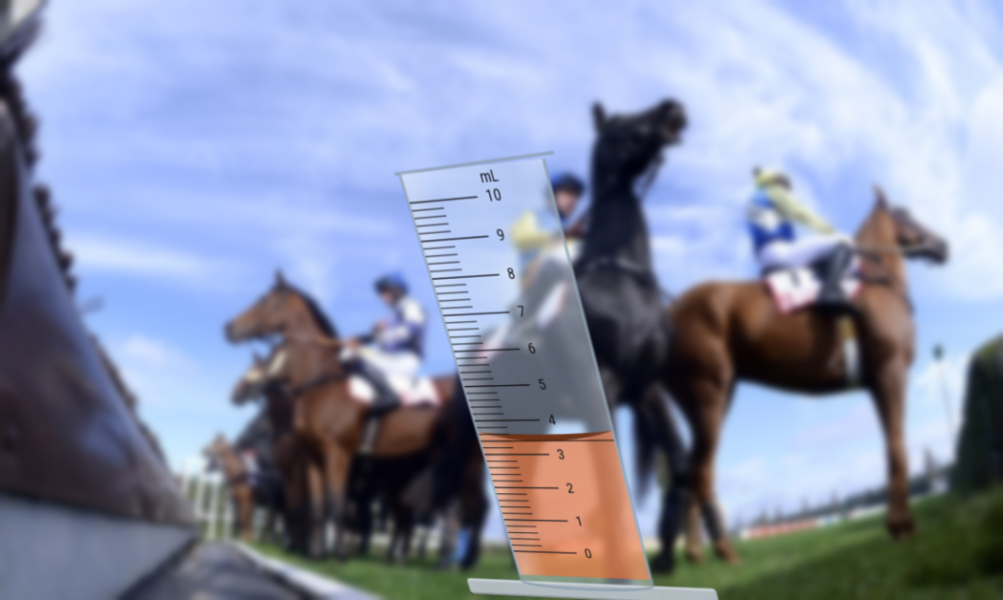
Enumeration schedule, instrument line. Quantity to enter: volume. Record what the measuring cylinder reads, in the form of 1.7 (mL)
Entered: 3.4 (mL)
